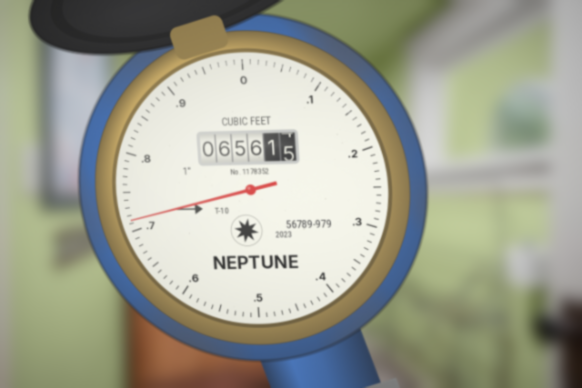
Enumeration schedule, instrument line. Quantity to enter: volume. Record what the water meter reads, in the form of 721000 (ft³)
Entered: 65614.71 (ft³)
